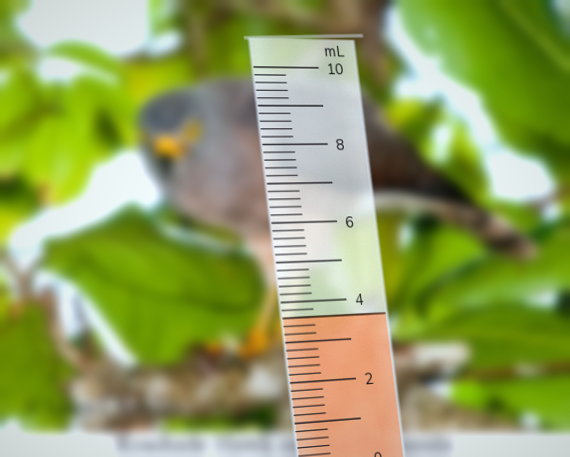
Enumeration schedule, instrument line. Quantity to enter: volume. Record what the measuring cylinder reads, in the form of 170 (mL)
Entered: 3.6 (mL)
